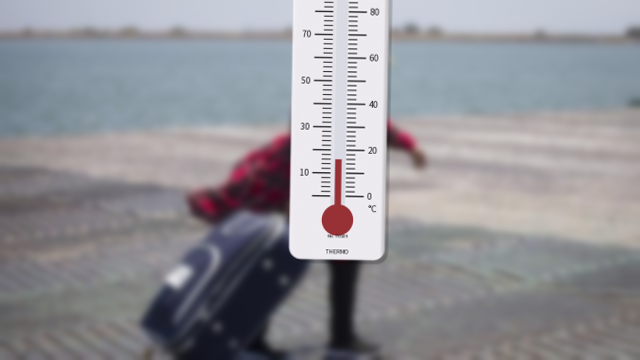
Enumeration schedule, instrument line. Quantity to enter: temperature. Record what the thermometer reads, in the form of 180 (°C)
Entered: 16 (°C)
